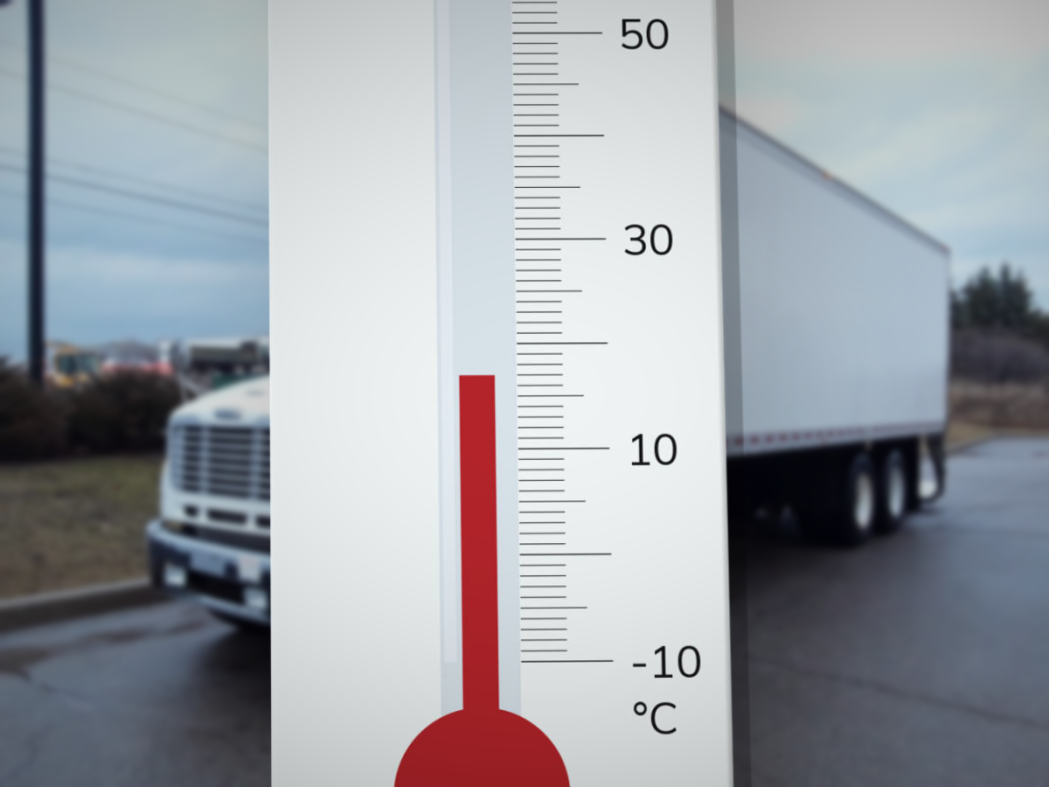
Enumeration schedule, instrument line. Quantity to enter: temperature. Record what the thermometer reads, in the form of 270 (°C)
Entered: 17 (°C)
